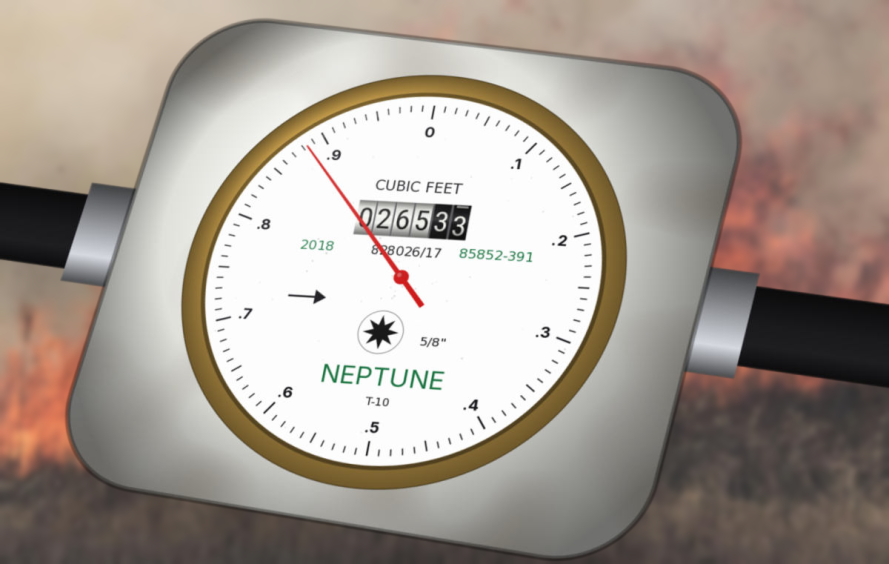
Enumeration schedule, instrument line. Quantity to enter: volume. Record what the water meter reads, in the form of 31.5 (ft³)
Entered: 26532.88 (ft³)
